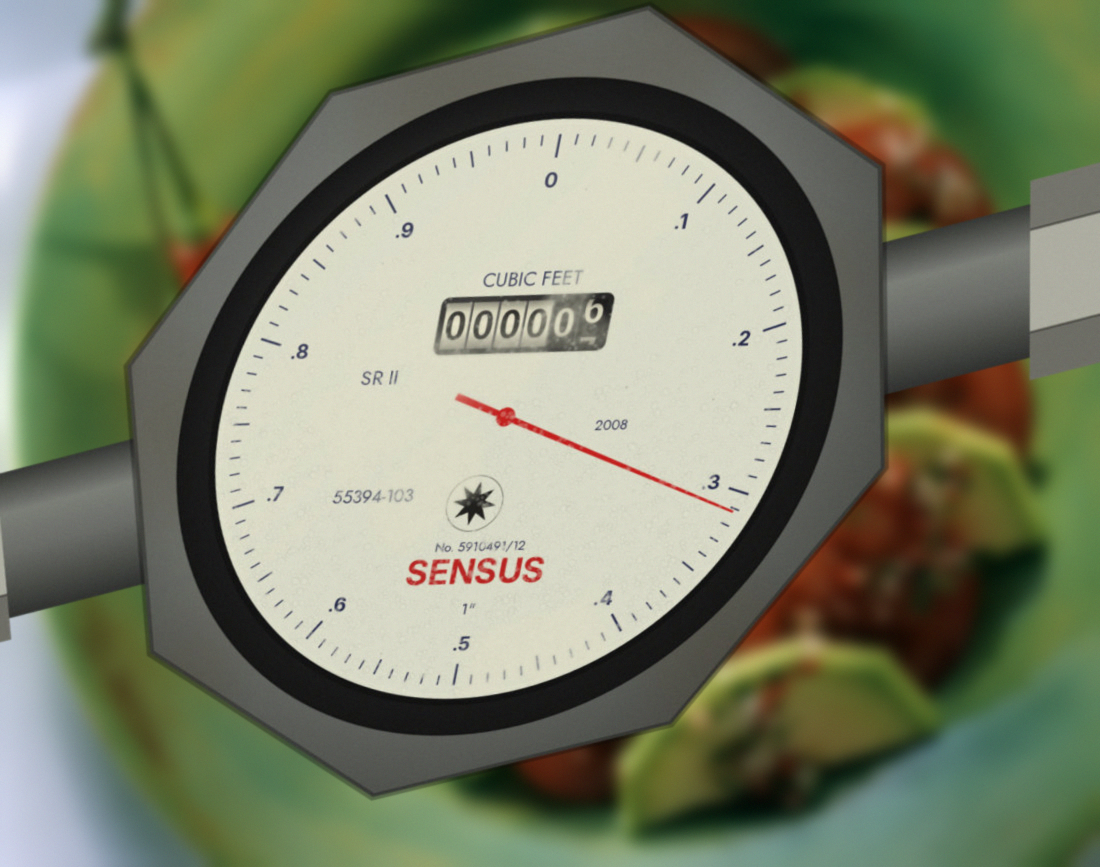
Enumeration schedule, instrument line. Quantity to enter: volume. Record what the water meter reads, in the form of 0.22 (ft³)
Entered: 6.31 (ft³)
